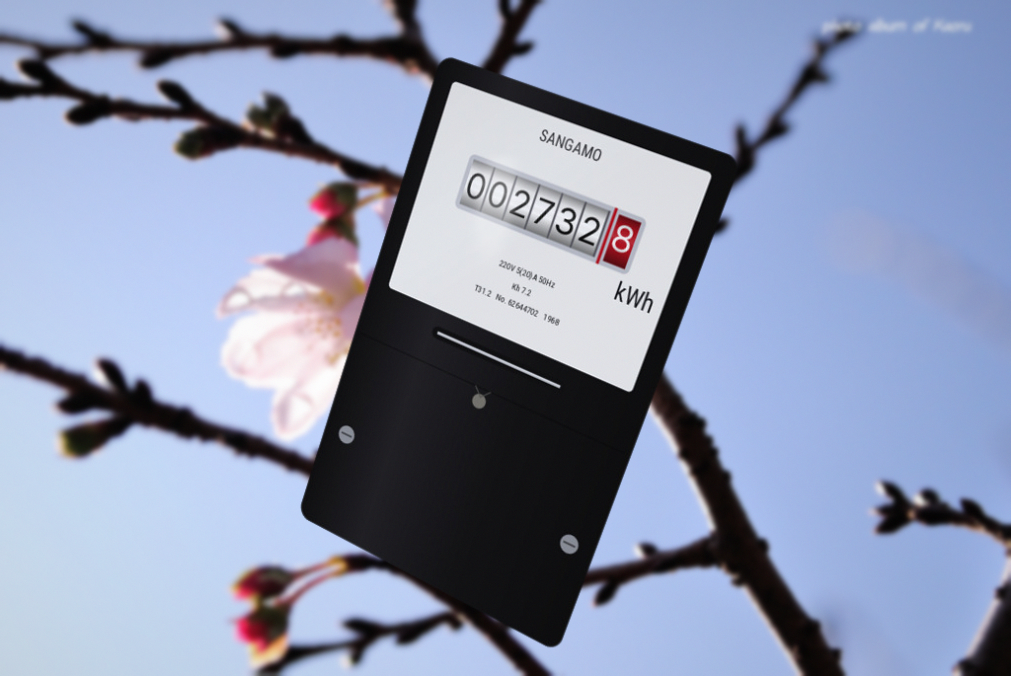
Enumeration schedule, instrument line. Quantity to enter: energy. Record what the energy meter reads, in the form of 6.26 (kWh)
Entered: 2732.8 (kWh)
